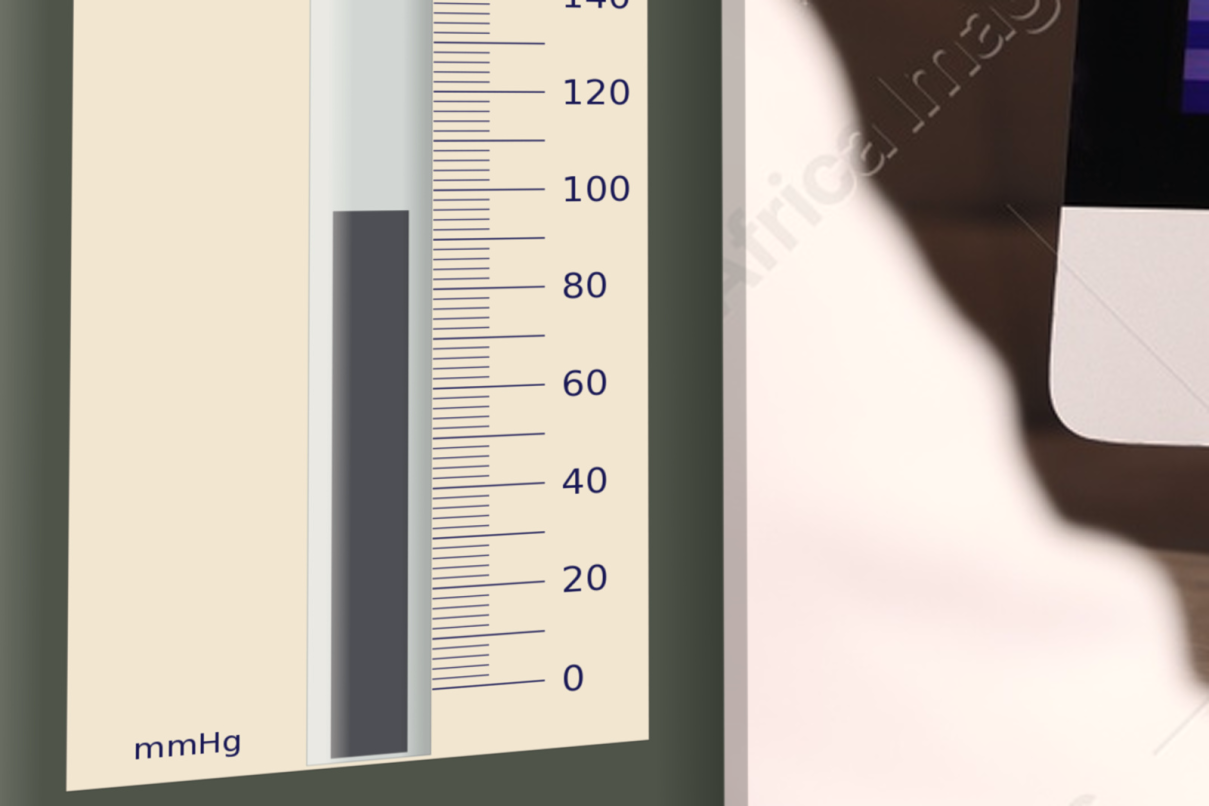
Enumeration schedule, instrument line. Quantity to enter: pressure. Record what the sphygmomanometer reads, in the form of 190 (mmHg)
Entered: 96 (mmHg)
